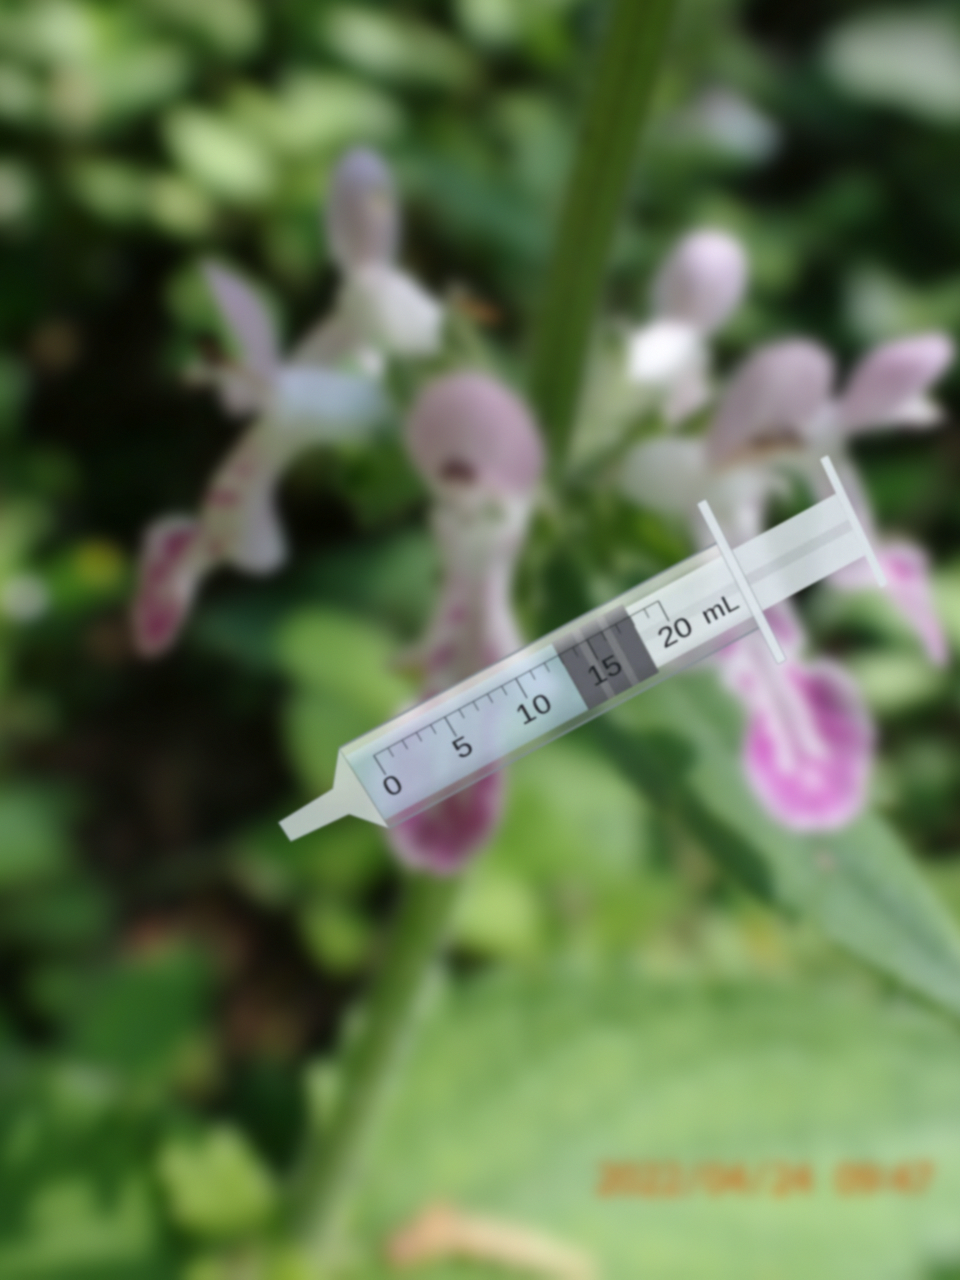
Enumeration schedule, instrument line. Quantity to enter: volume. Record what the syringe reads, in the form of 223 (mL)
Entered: 13 (mL)
